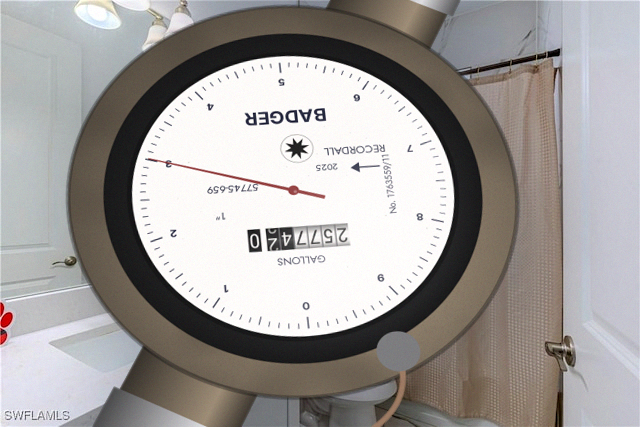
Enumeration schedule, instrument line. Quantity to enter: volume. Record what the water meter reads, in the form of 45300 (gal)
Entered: 2577423.0 (gal)
